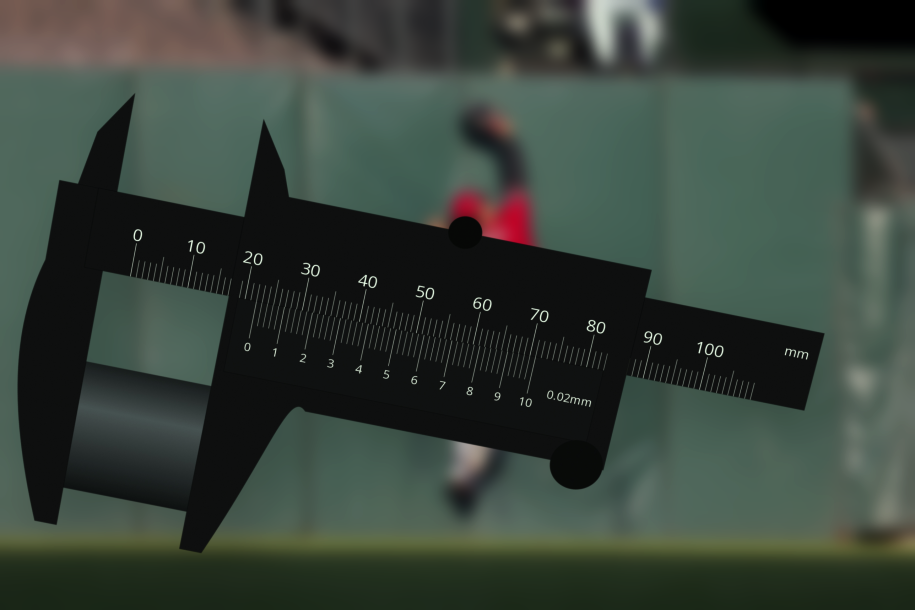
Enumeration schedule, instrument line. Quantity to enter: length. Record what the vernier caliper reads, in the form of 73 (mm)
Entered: 22.0 (mm)
